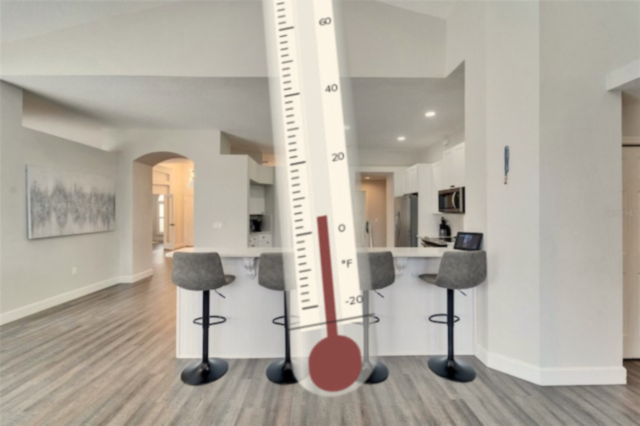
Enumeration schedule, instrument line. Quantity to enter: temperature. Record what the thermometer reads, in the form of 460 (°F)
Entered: 4 (°F)
